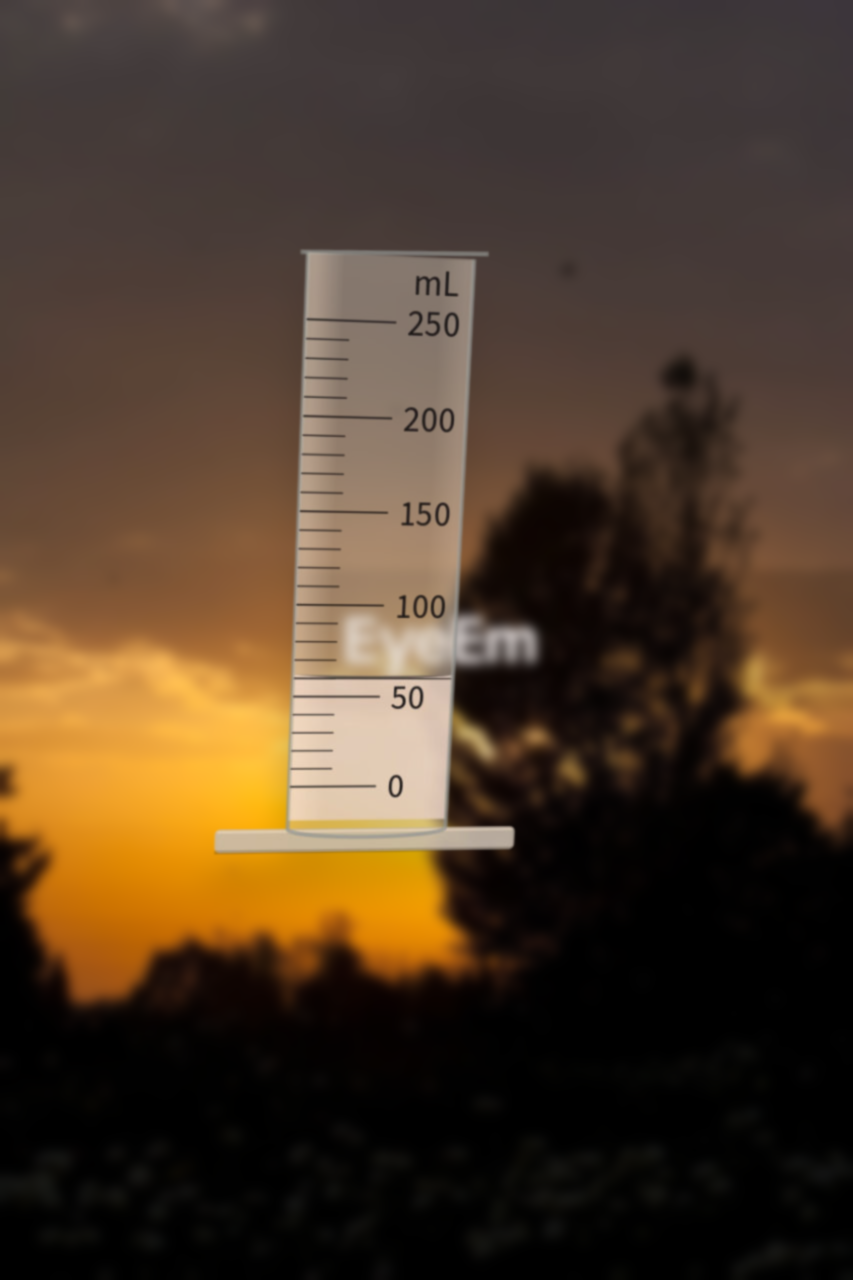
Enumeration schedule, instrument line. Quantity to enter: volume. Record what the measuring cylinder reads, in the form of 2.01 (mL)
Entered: 60 (mL)
